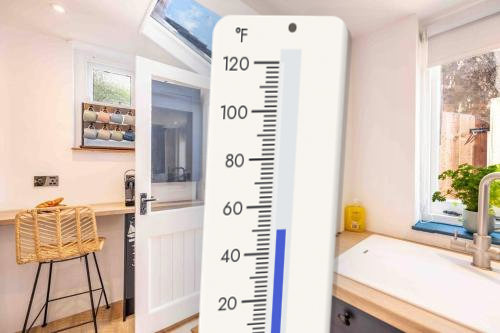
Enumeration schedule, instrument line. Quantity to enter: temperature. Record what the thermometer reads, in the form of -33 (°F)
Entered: 50 (°F)
